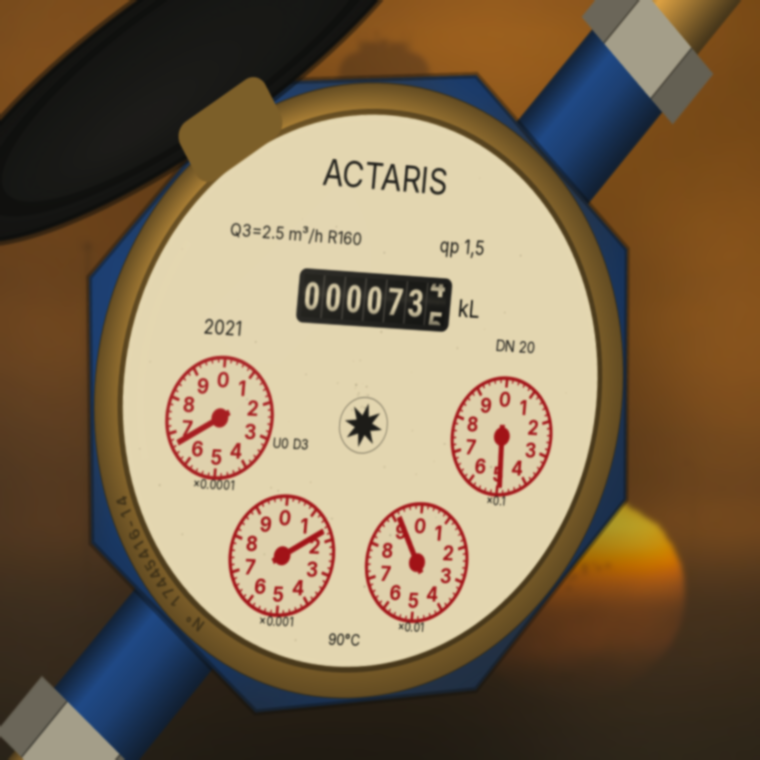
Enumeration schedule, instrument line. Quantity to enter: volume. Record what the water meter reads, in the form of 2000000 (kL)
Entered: 734.4916 (kL)
